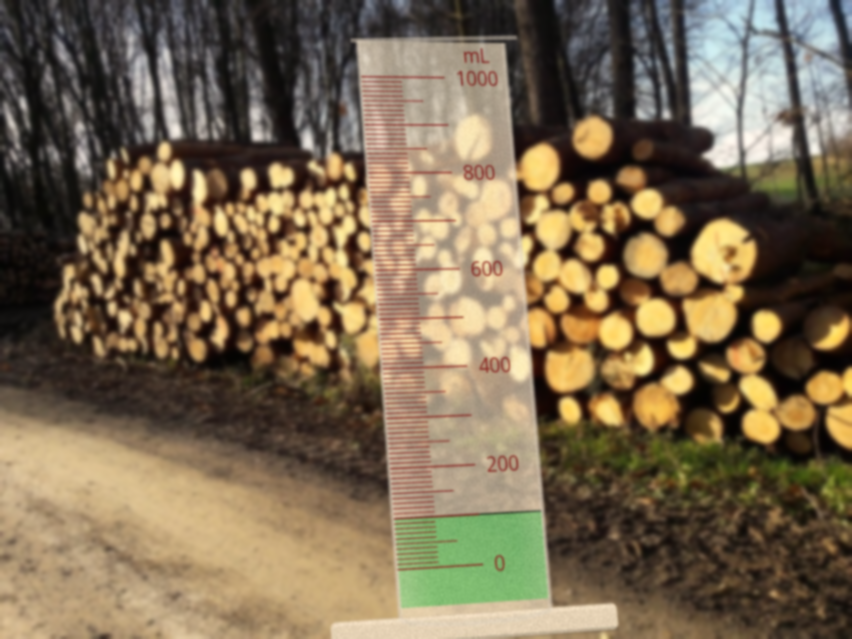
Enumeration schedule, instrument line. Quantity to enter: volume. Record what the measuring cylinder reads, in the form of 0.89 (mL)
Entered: 100 (mL)
